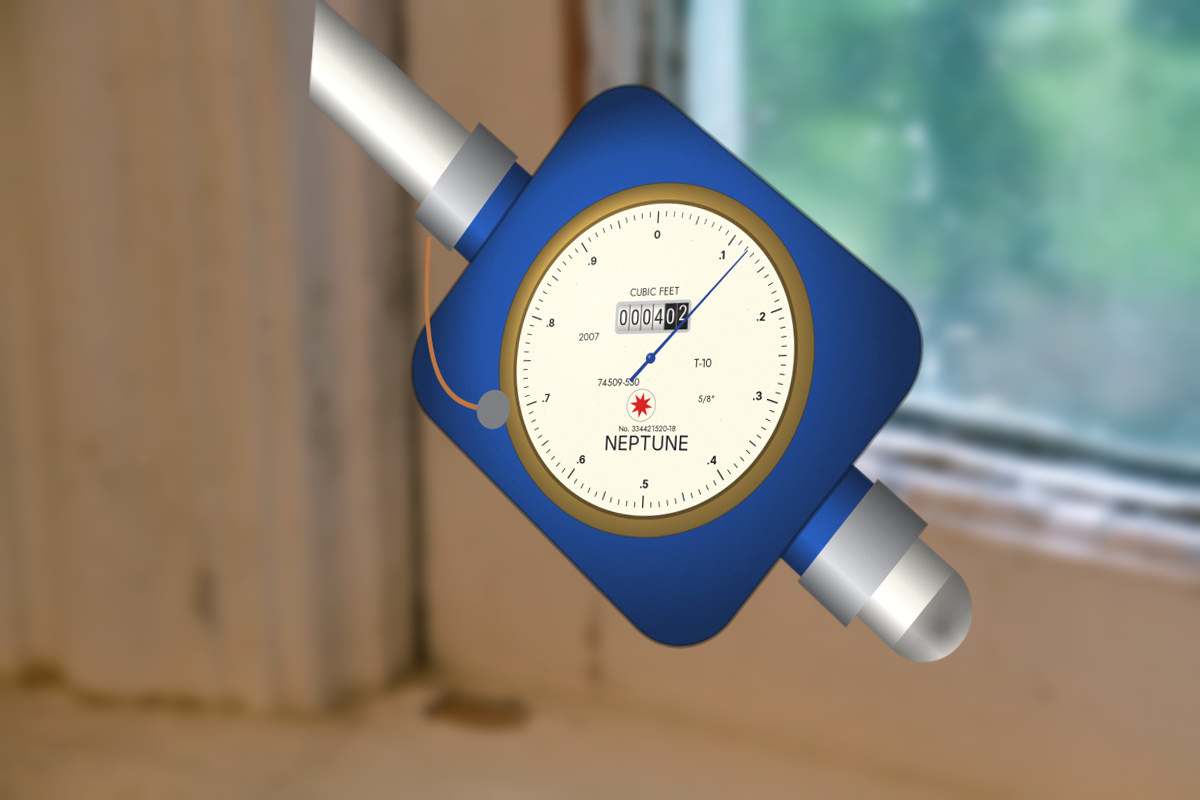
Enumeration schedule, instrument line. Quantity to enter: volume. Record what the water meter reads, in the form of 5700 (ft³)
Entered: 402.12 (ft³)
